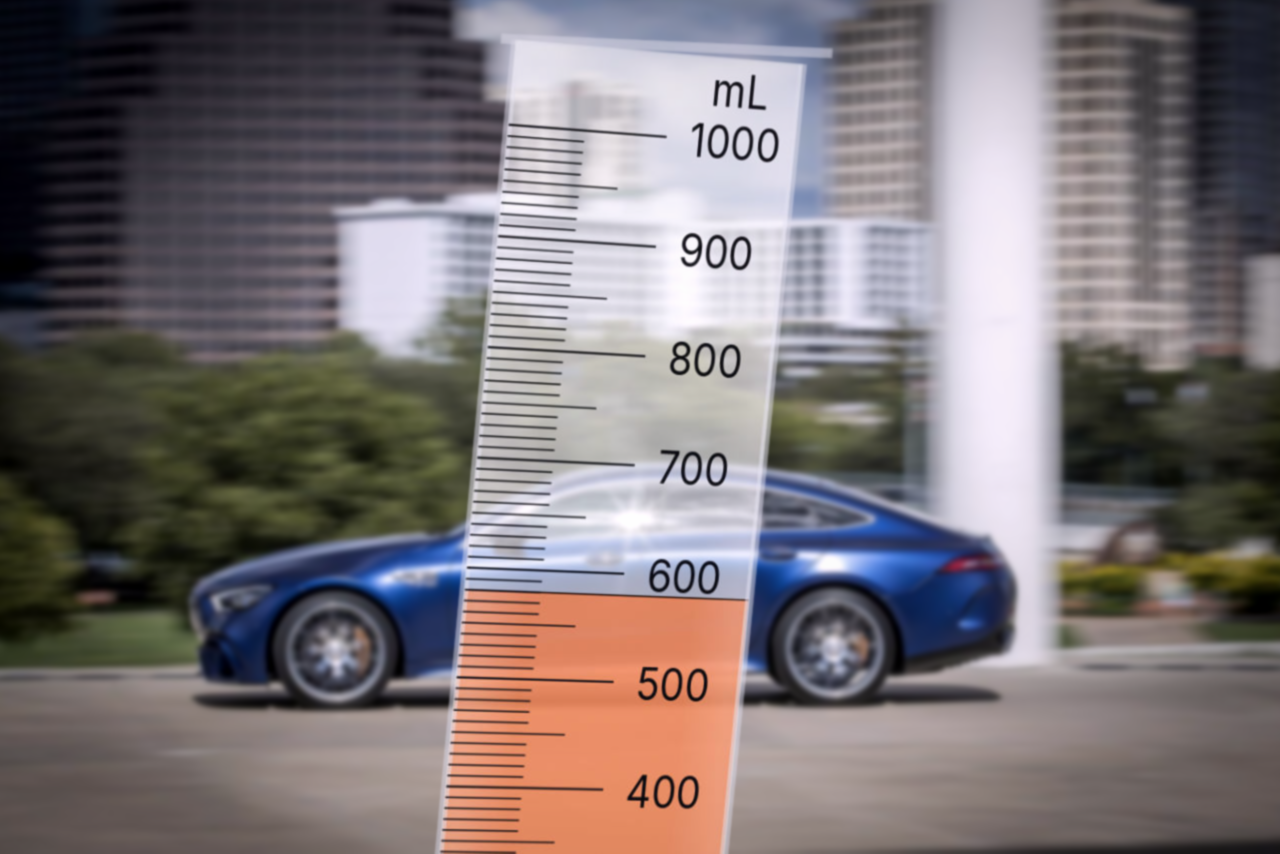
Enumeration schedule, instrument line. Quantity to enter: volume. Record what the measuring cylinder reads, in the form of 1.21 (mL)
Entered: 580 (mL)
